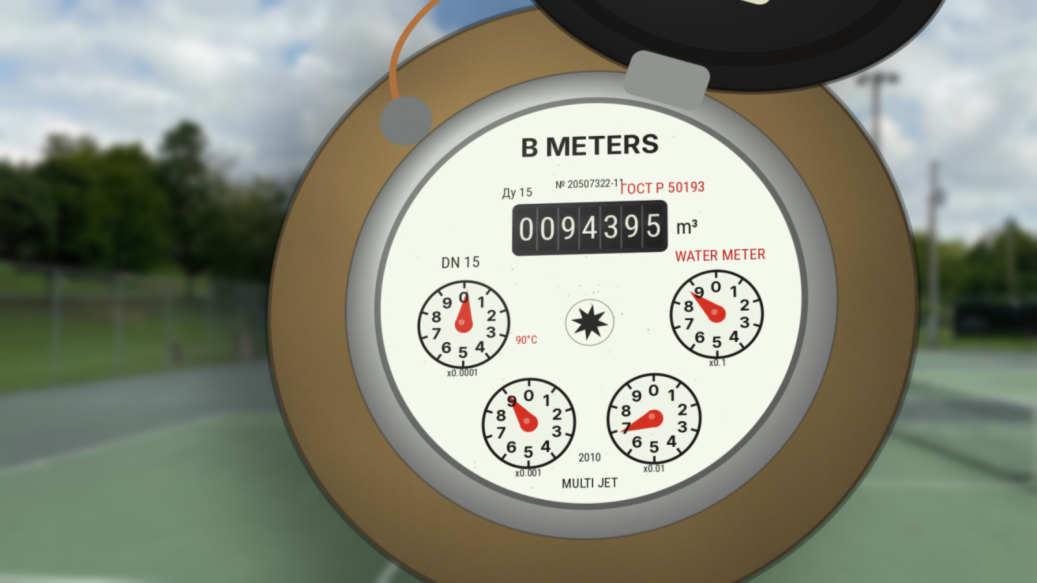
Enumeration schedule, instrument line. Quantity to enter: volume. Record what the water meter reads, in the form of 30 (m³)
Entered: 94395.8690 (m³)
